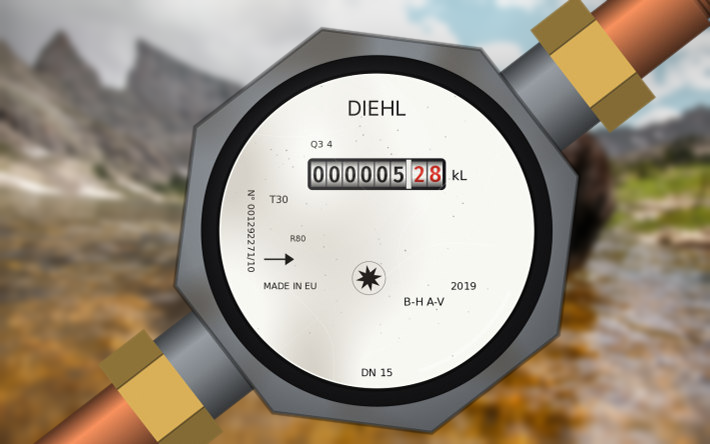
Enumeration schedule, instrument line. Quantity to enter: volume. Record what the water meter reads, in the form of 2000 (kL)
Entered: 5.28 (kL)
